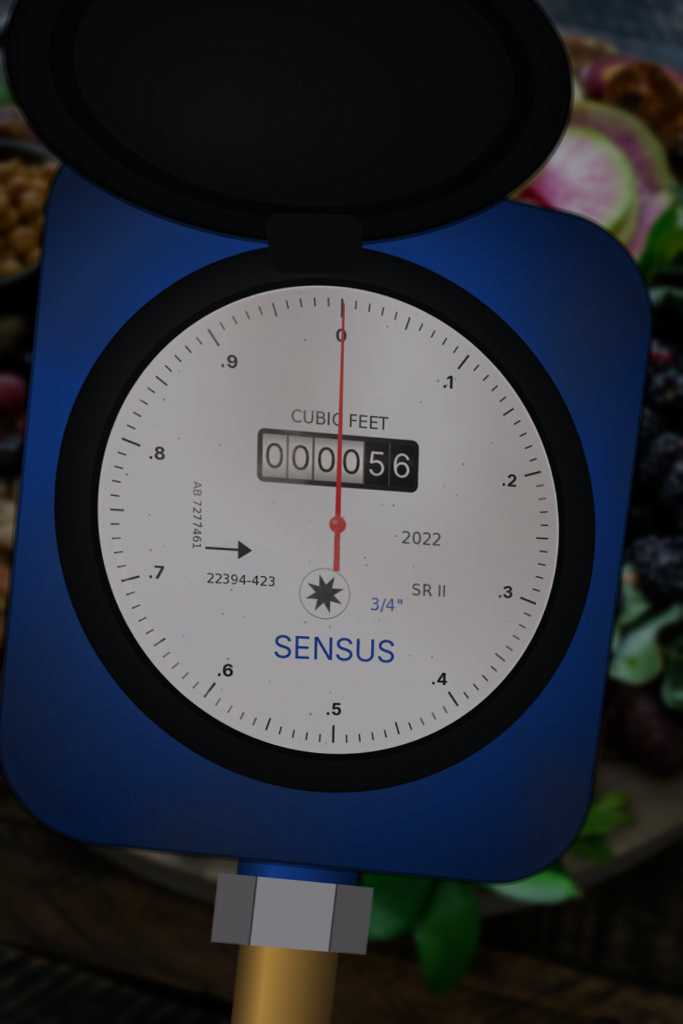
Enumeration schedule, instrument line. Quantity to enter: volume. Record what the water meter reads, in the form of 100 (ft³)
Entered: 56.00 (ft³)
